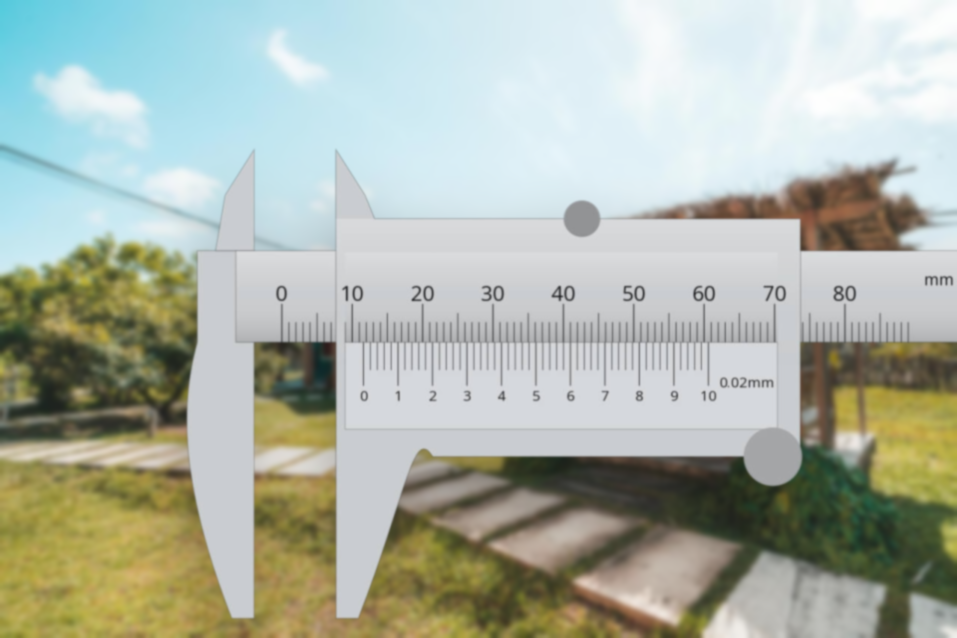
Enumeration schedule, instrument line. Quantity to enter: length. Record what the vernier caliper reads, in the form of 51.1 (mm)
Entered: 11.6 (mm)
